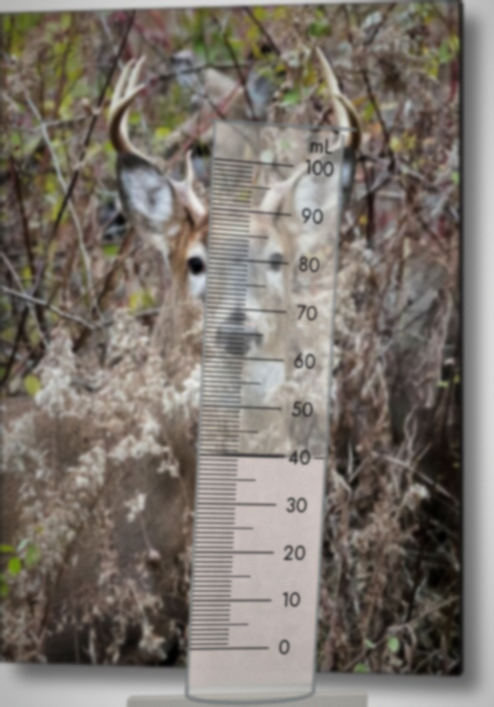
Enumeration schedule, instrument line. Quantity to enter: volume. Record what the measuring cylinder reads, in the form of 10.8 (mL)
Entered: 40 (mL)
